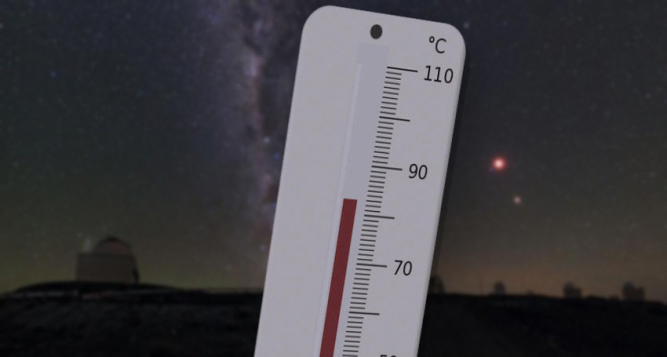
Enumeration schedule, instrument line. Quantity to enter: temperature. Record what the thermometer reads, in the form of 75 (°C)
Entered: 83 (°C)
